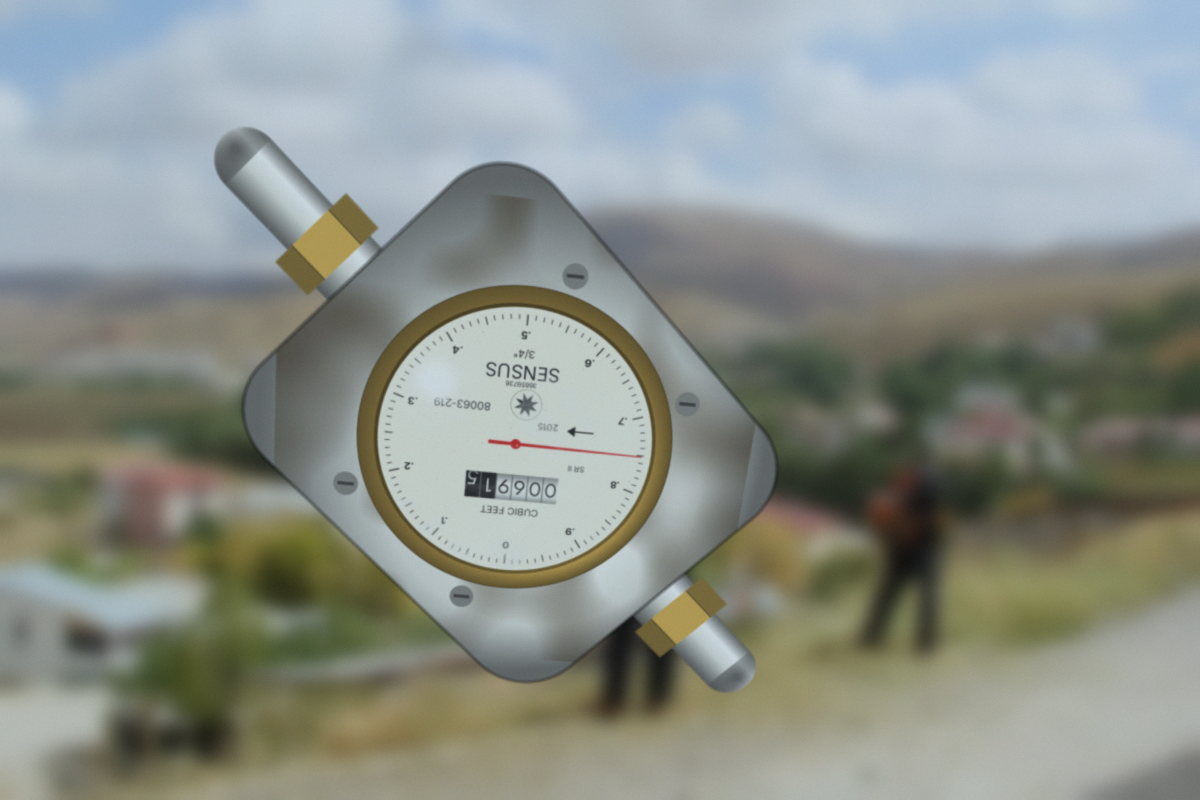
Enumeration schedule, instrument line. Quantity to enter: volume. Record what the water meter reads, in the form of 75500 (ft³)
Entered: 6914.75 (ft³)
